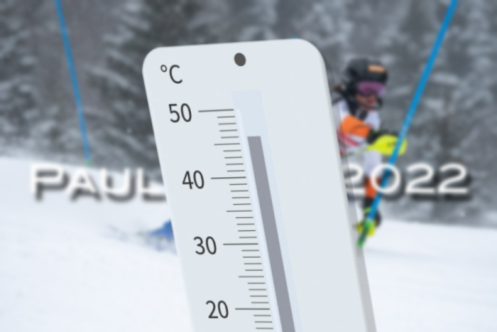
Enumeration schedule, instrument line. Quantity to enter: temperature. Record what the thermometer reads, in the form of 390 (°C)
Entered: 46 (°C)
